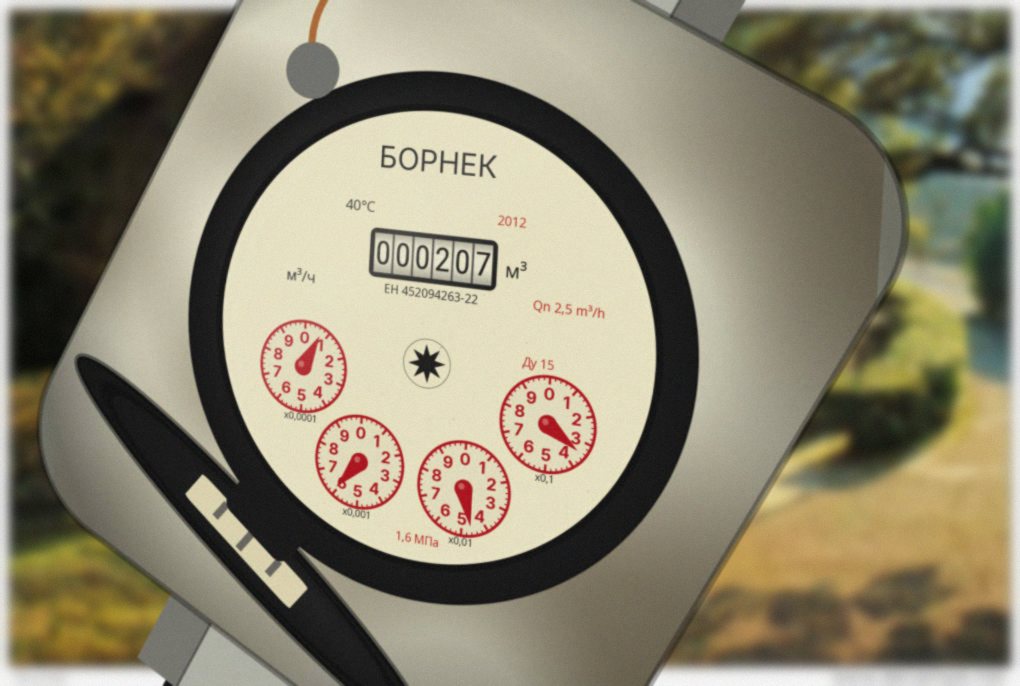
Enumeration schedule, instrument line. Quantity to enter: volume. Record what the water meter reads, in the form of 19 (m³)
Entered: 207.3460 (m³)
